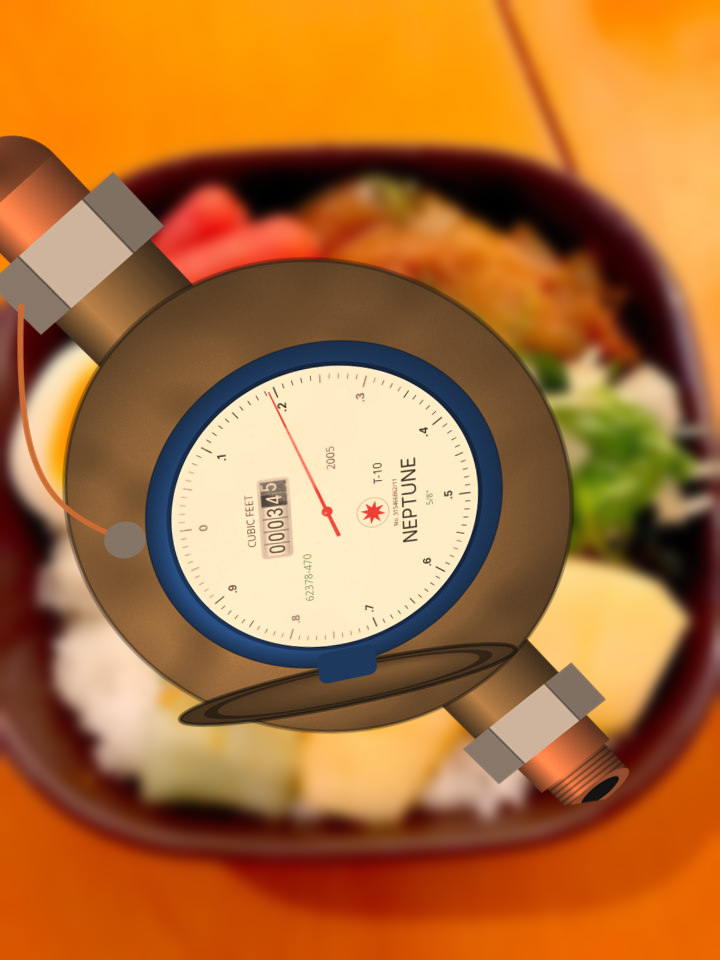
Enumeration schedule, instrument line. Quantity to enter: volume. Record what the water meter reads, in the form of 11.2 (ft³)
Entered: 345.19 (ft³)
